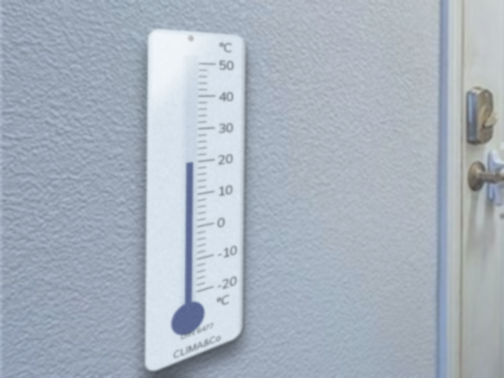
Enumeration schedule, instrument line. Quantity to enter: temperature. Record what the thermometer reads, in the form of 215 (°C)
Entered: 20 (°C)
